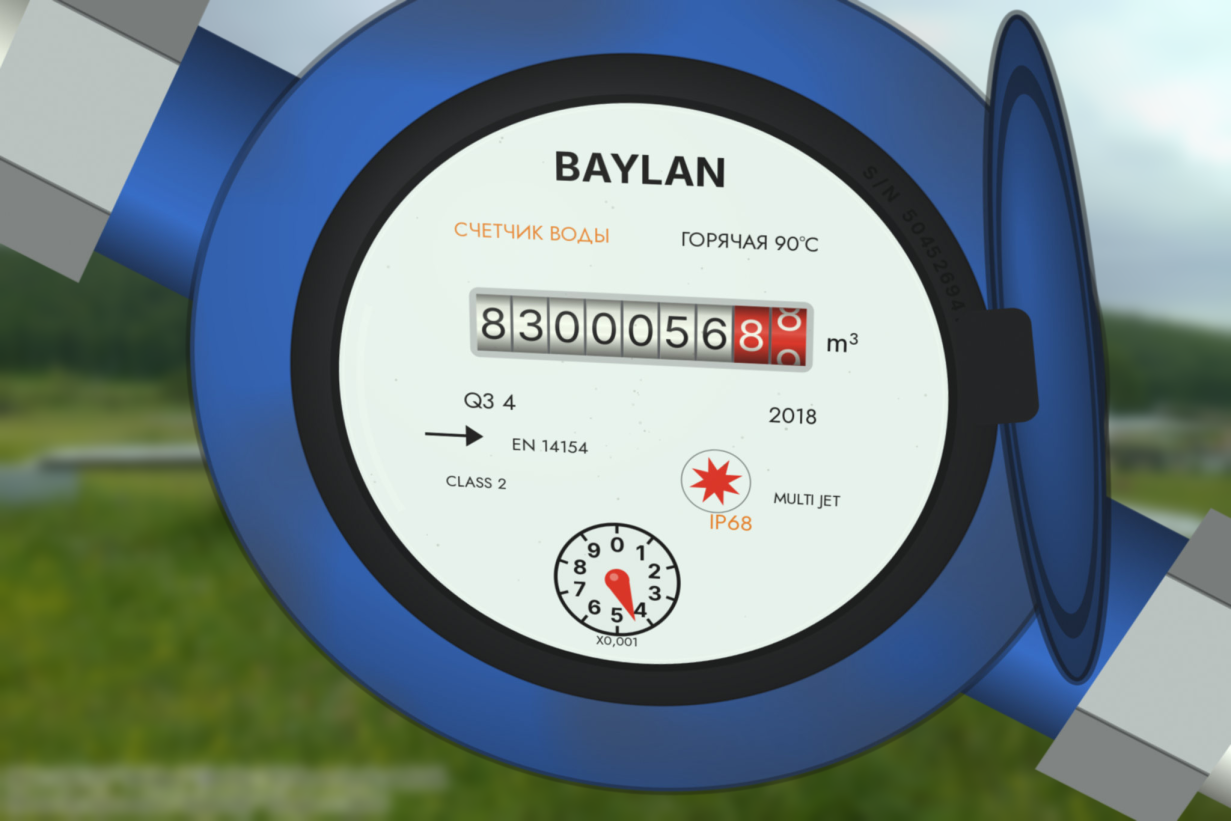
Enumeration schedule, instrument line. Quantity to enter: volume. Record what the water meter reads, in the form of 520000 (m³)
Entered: 8300056.884 (m³)
